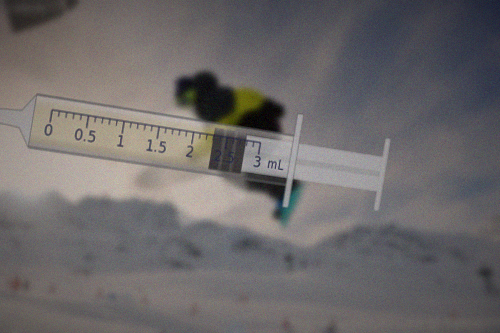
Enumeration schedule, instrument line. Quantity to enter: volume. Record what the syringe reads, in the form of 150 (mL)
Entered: 2.3 (mL)
